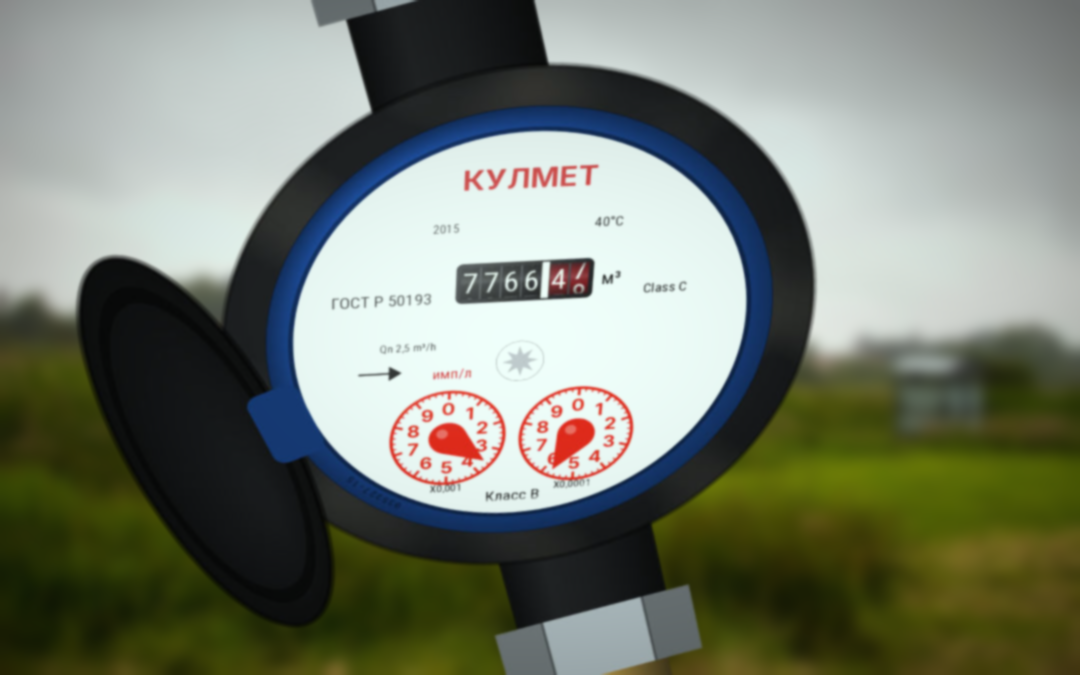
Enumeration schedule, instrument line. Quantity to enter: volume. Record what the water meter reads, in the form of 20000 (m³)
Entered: 7766.4735 (m³)
